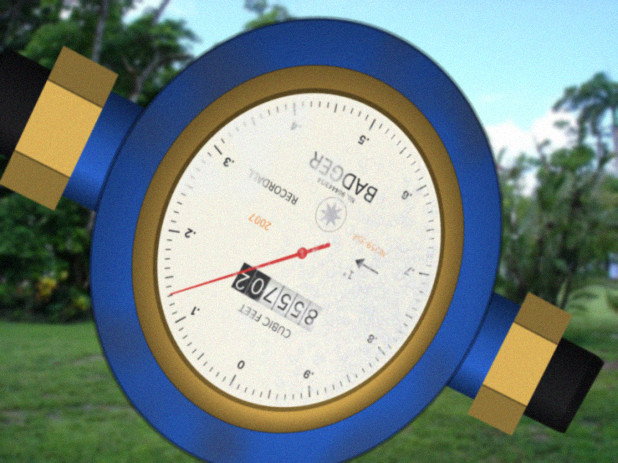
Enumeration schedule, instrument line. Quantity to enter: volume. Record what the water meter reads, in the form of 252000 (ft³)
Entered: 855702.13 (ft³)
